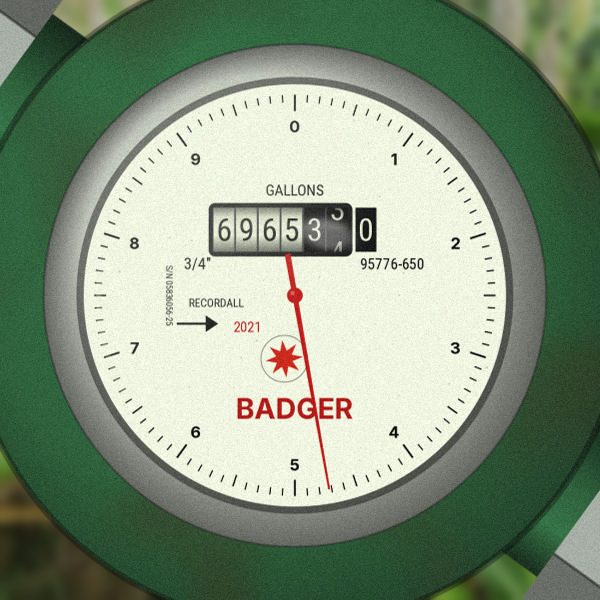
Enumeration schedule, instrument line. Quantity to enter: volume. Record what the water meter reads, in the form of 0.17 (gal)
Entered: 6965334.7 (gal)
